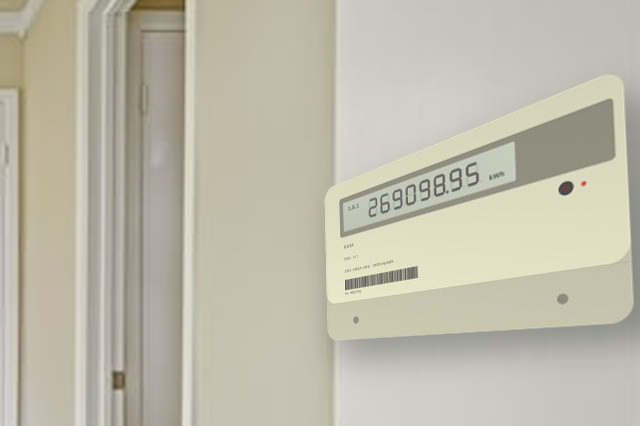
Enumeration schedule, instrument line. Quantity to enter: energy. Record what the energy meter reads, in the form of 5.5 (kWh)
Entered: 269098.95 (kWh)
